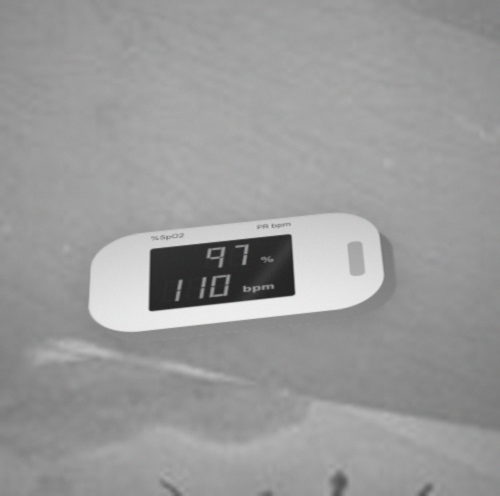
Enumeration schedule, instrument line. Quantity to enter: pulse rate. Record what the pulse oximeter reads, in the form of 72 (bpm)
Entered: 110 (bpm)
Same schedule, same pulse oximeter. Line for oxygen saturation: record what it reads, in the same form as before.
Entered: 97 (%)
